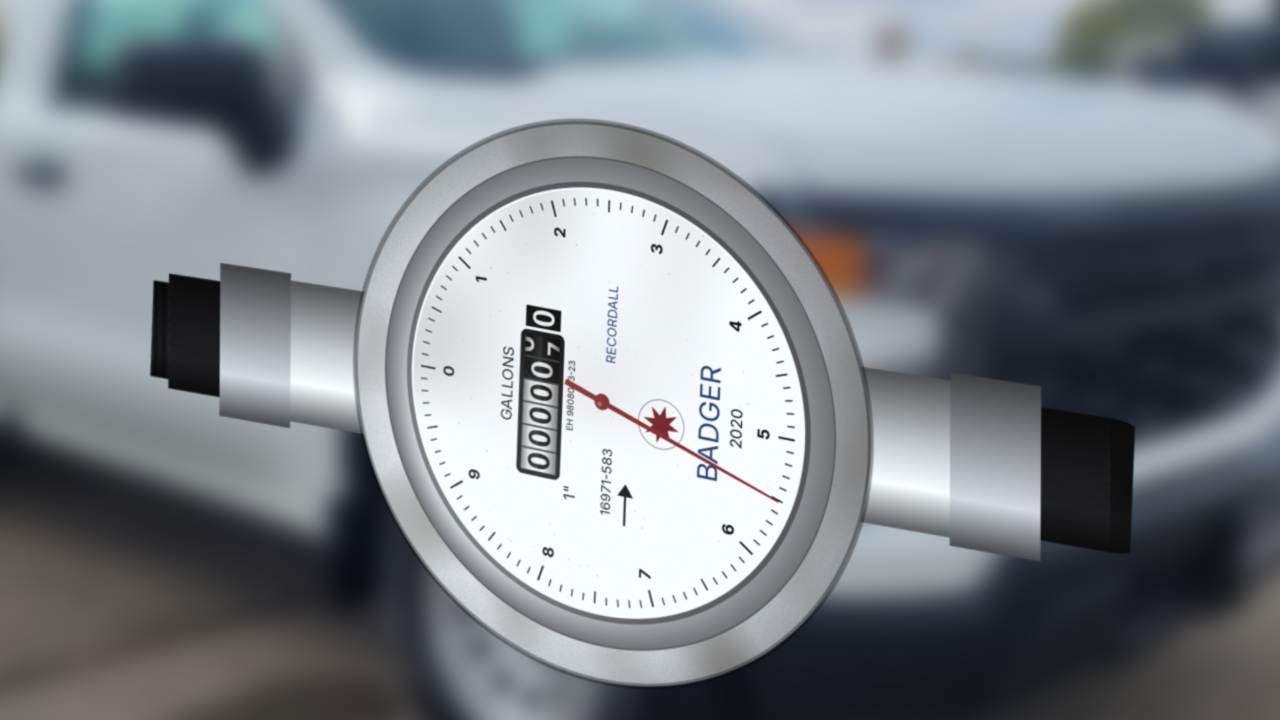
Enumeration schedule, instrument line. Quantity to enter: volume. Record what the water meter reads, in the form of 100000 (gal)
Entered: 65.5 (gal)
